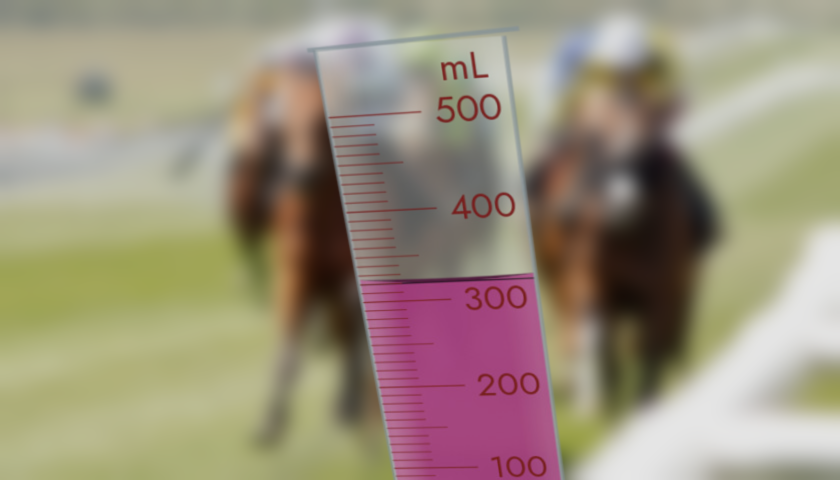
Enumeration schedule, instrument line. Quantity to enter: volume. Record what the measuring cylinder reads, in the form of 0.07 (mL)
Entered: 320 (mL)
